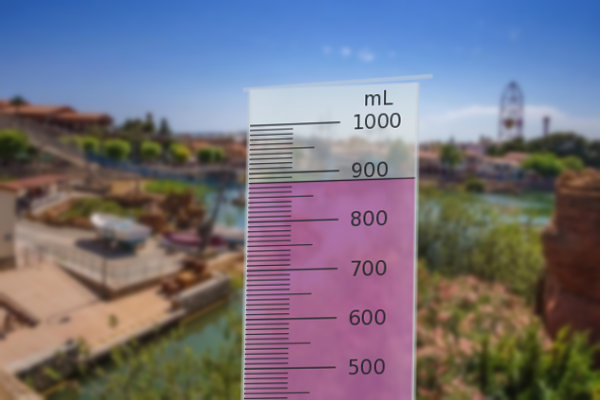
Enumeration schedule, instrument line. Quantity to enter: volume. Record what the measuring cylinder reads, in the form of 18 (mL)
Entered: 880 (mL)
